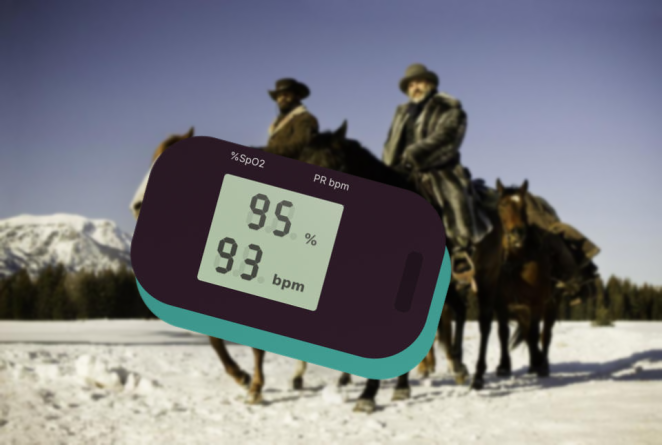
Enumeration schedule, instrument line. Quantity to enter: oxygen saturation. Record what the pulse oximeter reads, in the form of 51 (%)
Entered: 95 (%)
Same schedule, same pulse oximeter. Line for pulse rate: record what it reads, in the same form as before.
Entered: 93 (bpm)
